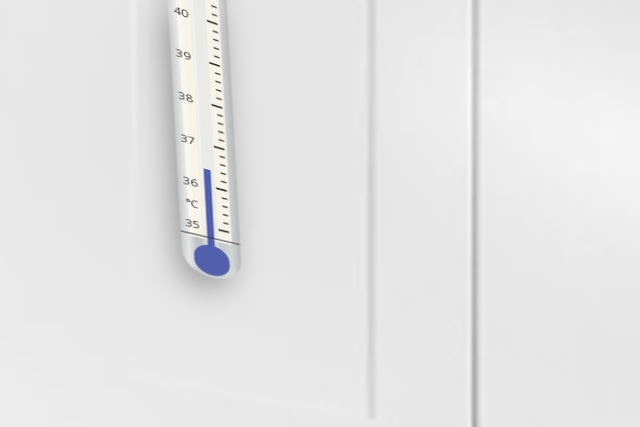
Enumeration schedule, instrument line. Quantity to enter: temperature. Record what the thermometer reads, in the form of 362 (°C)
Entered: 36.4 (°C)
